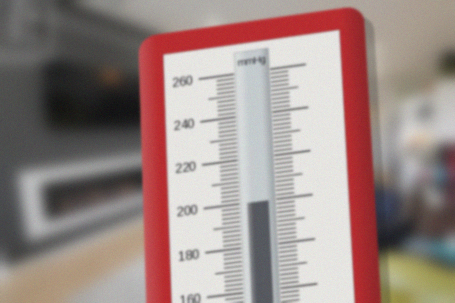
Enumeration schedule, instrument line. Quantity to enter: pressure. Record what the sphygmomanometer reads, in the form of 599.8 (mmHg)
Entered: 200 (mmHg)
